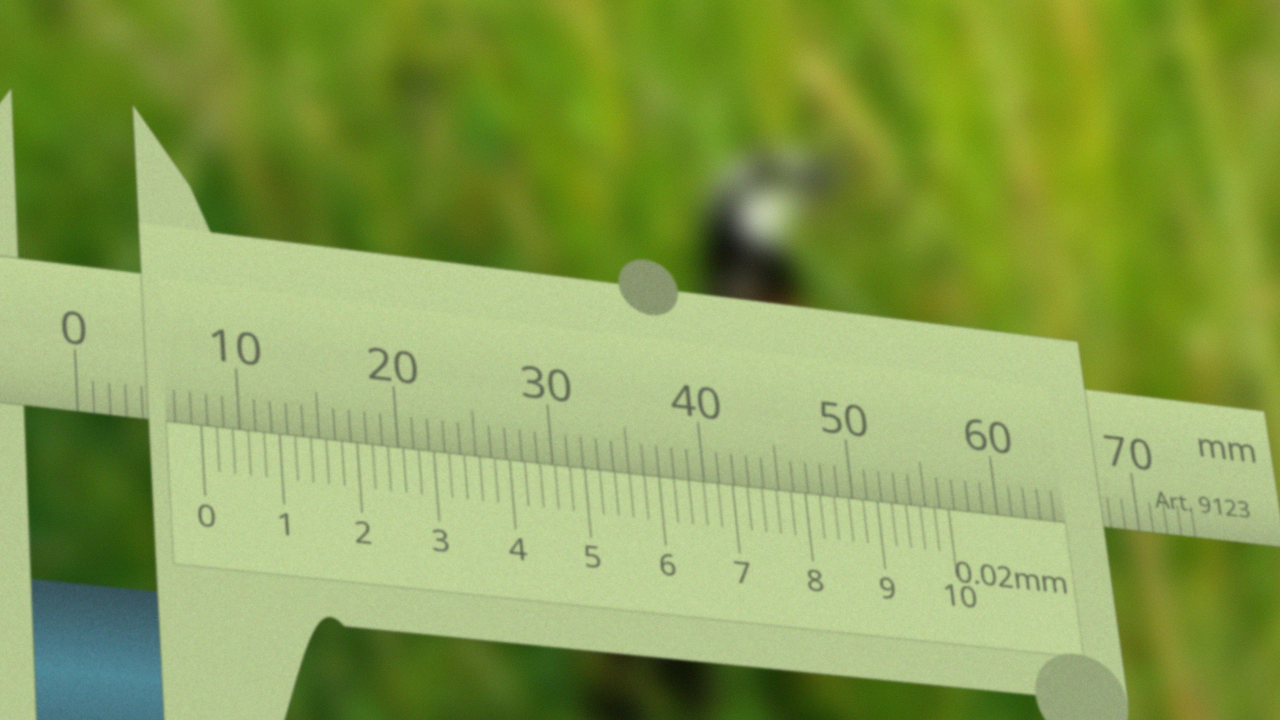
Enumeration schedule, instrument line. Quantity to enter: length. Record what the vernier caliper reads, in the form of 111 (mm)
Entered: 7.6 (mm)
